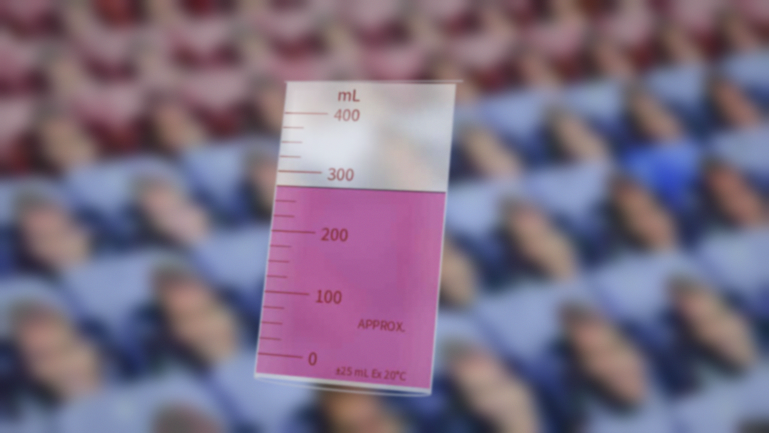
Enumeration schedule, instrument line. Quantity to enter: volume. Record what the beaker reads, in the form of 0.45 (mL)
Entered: 275 (mL)
